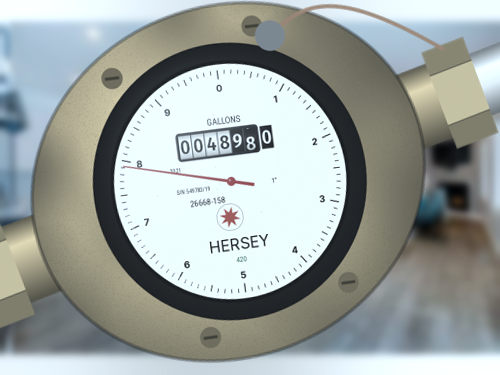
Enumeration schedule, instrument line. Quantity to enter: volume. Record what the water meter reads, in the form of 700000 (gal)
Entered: 48977.9 (gal)
